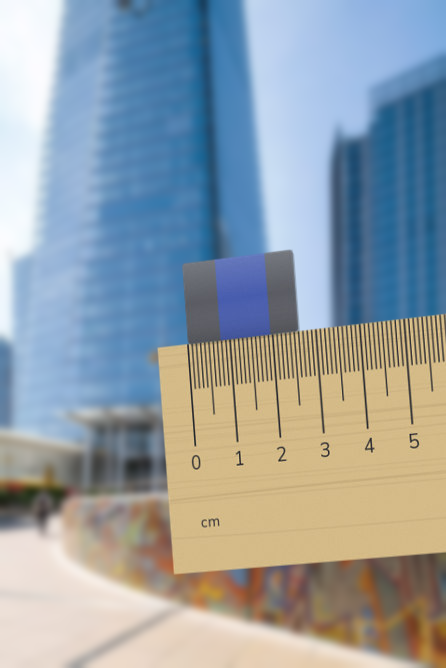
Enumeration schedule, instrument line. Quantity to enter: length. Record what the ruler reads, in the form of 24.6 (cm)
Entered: 2.6 (cm)
